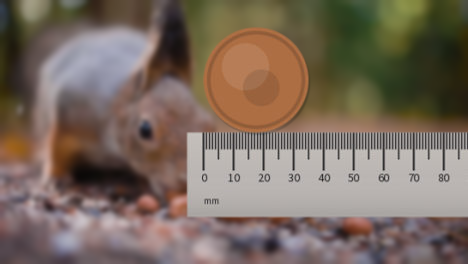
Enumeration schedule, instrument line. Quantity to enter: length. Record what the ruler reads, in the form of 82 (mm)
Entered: 35 (mm)
